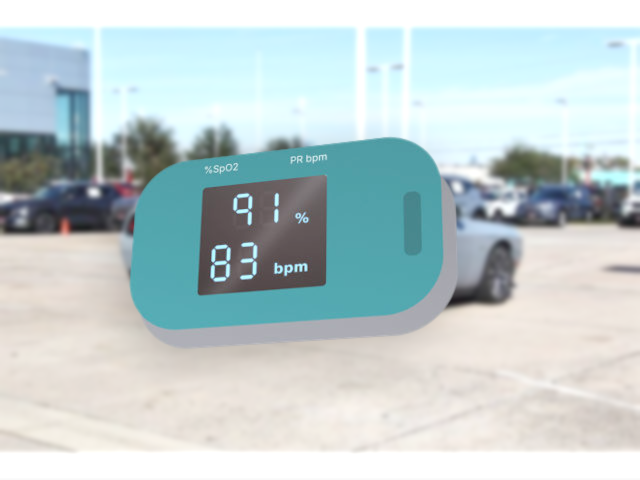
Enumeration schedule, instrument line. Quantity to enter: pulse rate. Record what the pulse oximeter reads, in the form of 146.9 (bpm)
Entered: 83 (bpm)
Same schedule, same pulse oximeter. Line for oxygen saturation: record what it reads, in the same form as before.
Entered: 91 (%)
